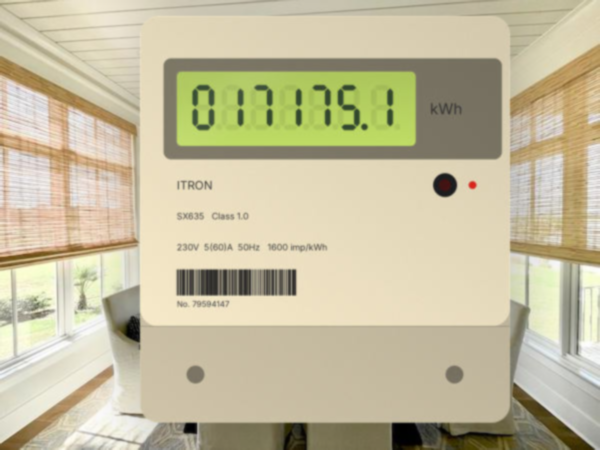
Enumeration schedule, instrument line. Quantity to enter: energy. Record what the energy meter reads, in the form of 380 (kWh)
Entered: 17175.1 (kWh)
